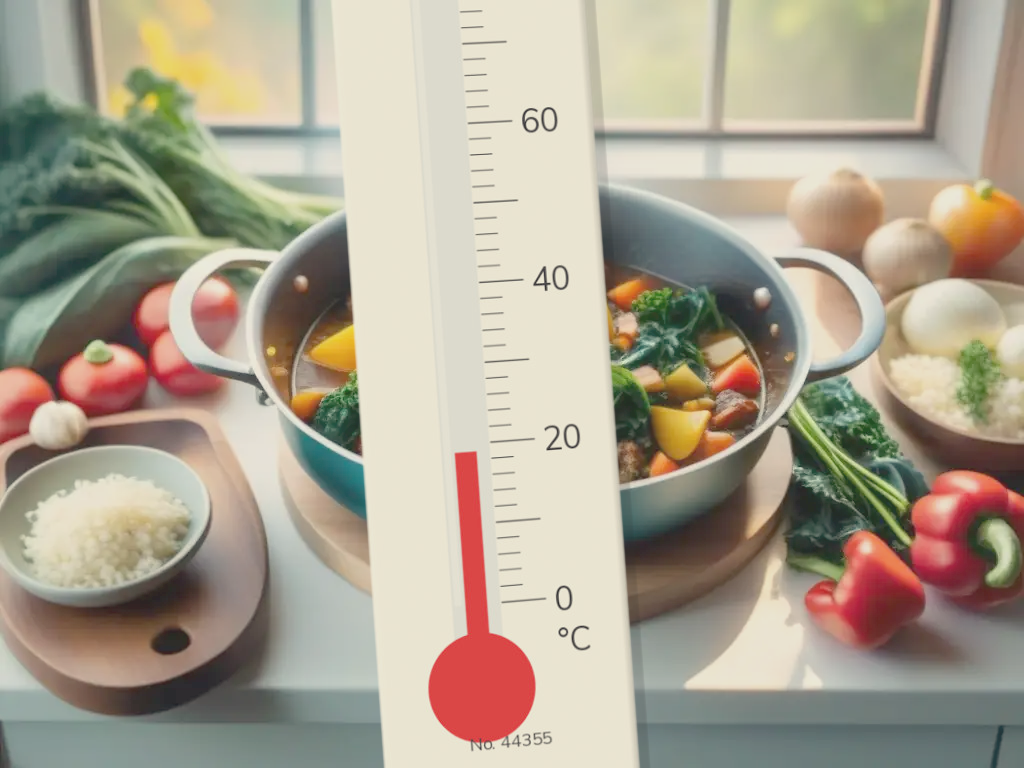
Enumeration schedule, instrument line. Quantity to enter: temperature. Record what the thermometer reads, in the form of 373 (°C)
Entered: 19 (°C)
